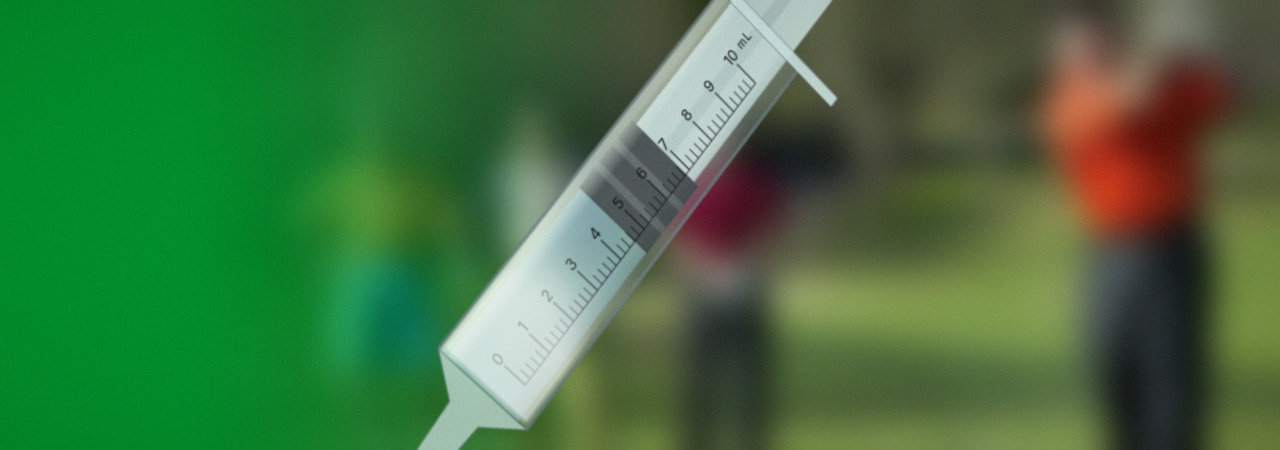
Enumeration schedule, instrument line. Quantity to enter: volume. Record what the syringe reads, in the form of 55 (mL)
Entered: 4.6 (mL)
